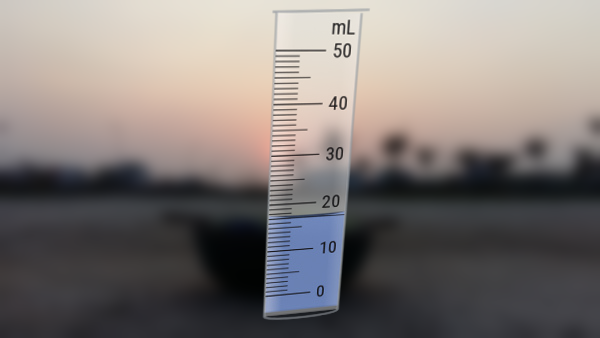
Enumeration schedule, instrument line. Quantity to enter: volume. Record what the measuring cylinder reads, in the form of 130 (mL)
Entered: 17 (mL)
